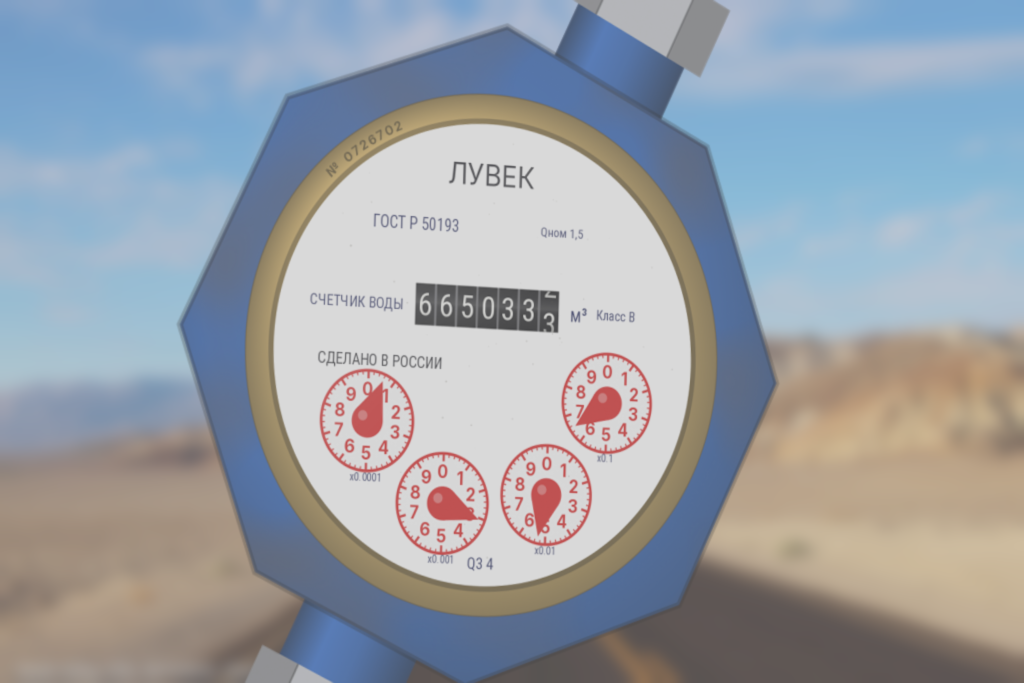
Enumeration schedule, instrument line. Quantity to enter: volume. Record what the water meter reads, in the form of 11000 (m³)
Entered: 6650332.6530 (m³)
